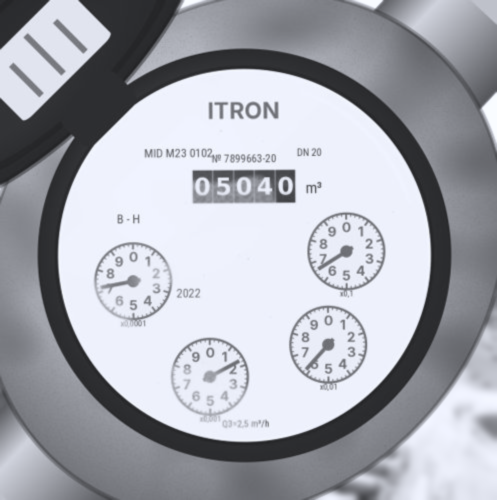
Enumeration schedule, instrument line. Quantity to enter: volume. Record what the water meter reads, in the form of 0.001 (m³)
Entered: 5040.6617 (m³)
